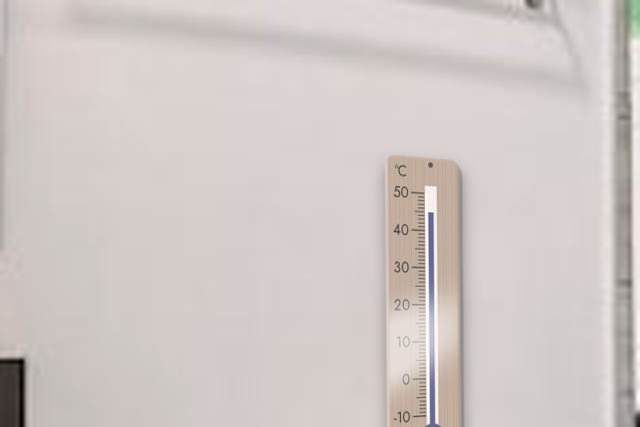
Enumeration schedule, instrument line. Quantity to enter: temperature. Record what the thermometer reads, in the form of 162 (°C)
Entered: 45 (°C)
